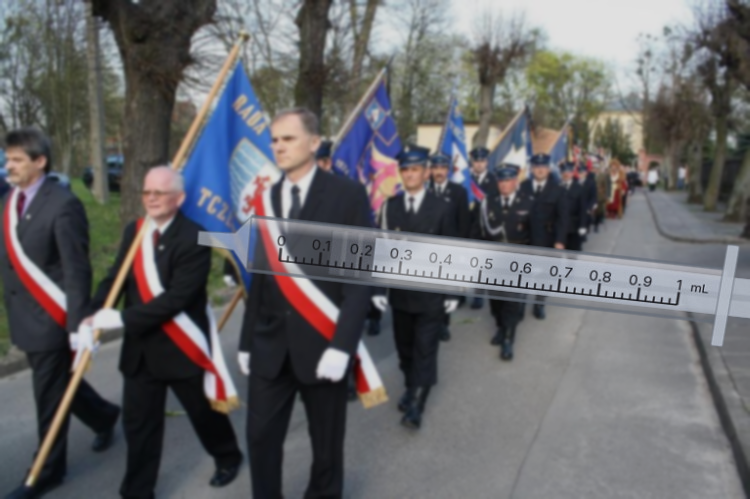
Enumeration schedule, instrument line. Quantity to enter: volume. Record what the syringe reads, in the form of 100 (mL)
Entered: 0.12 (mL)
